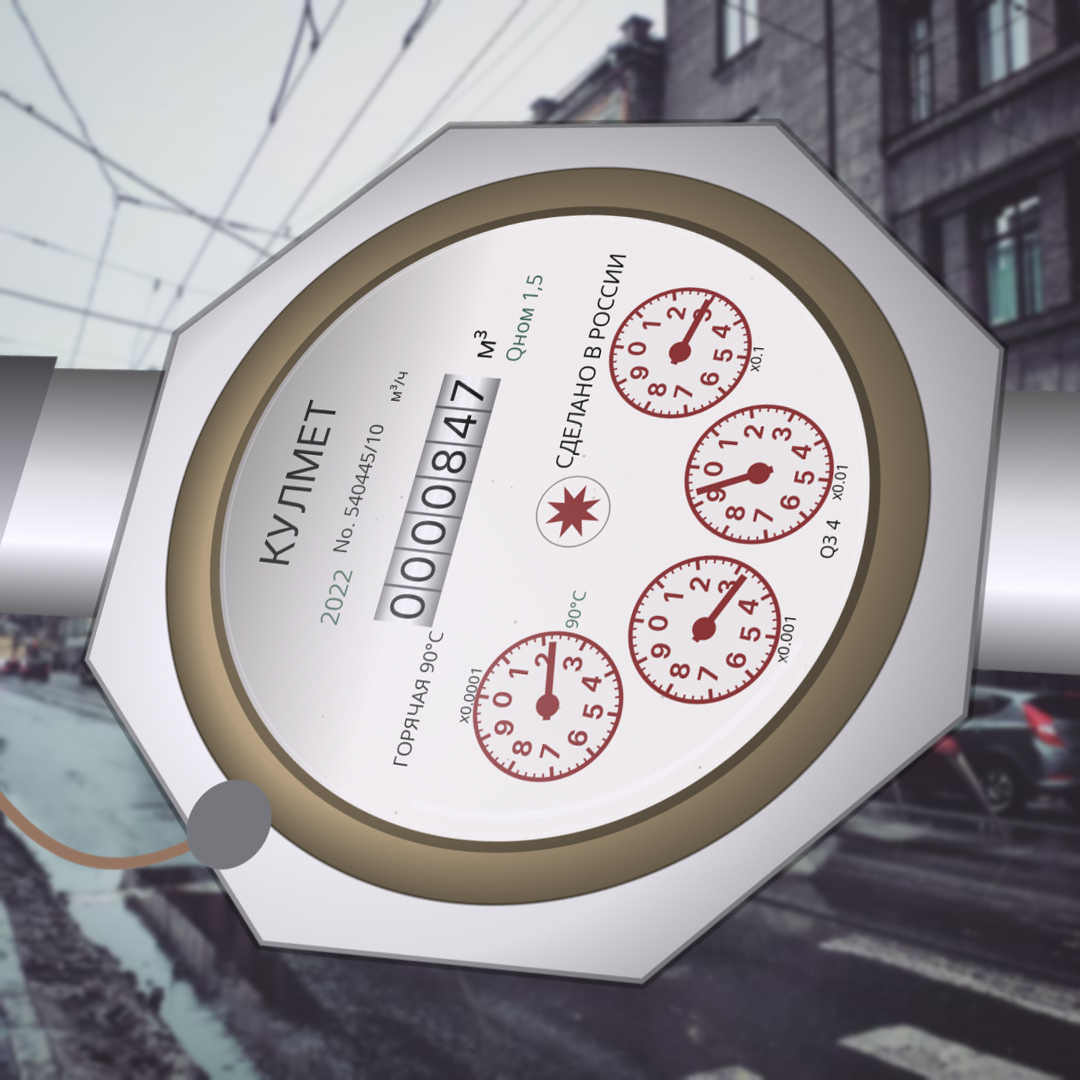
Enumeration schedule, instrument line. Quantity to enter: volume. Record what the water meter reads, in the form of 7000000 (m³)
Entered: 847.2932 (m³)
